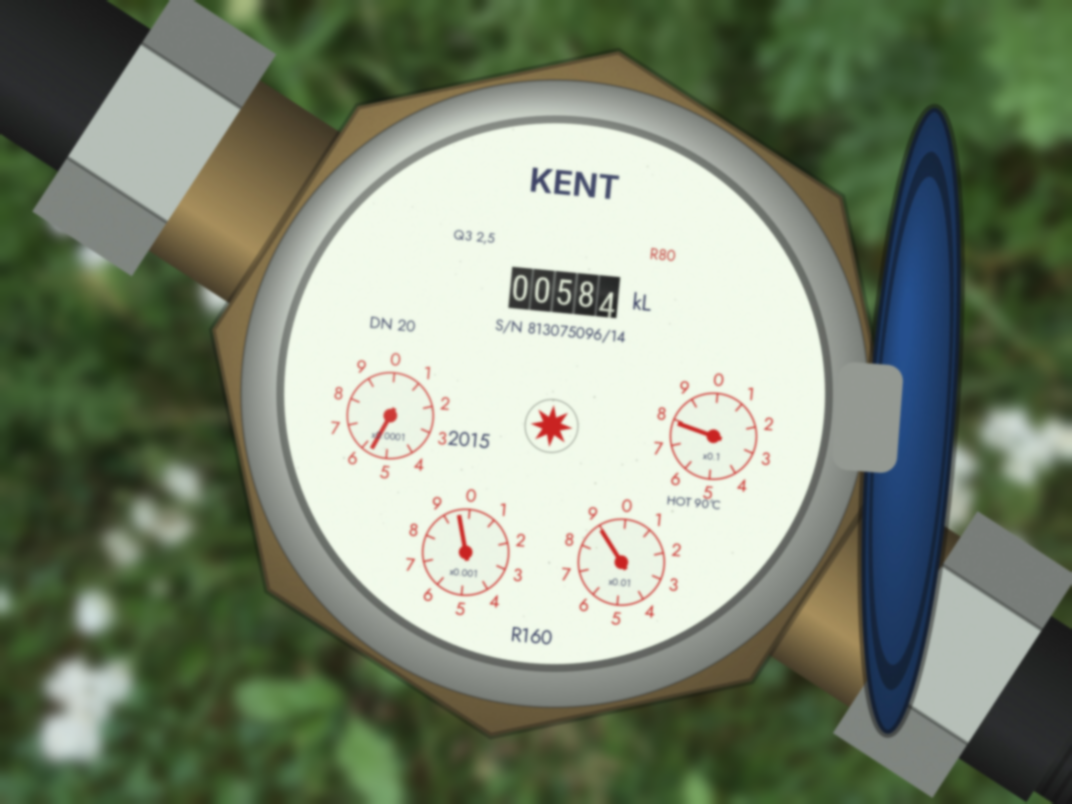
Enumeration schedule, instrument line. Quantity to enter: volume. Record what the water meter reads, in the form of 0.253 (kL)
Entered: 583.7895 (kL)
